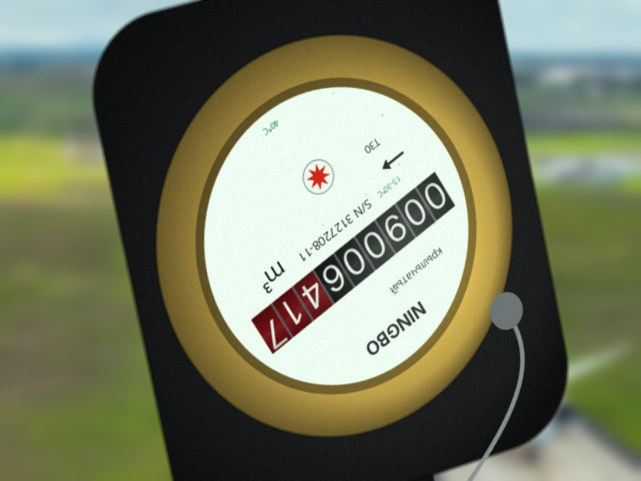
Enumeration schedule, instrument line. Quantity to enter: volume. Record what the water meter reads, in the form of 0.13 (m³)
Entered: 9006.417 (m³)
